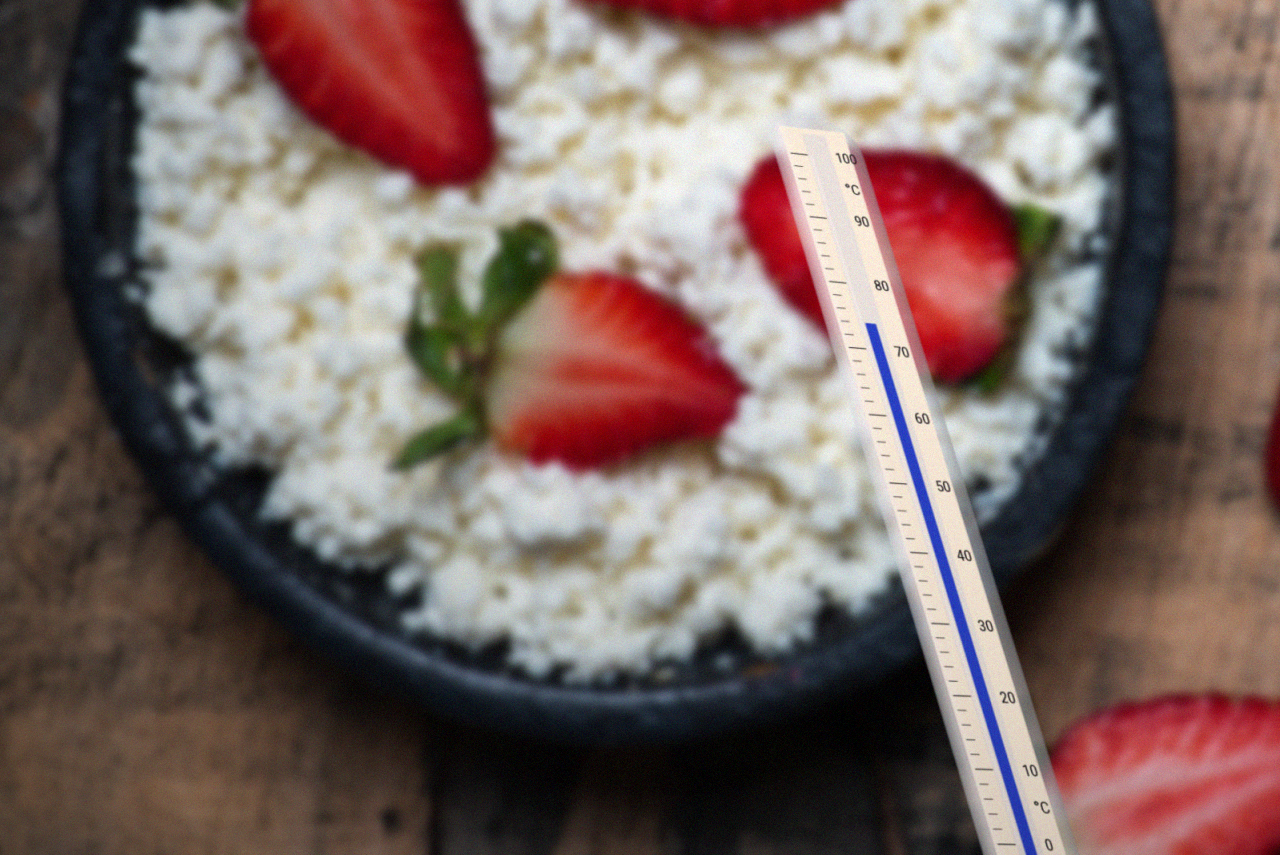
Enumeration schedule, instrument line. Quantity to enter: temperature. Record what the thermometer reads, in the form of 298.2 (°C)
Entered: 74 (°C)
